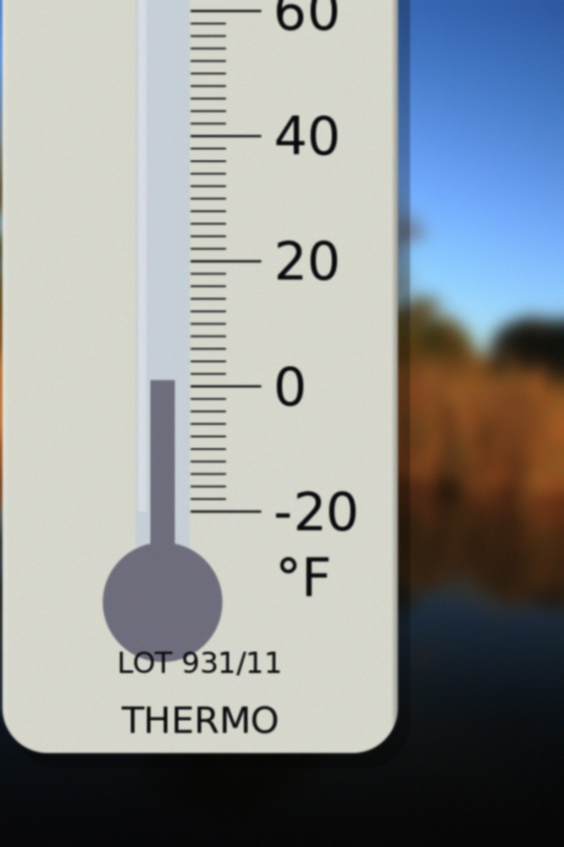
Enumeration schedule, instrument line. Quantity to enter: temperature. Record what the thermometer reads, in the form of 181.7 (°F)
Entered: 1 (°F)
